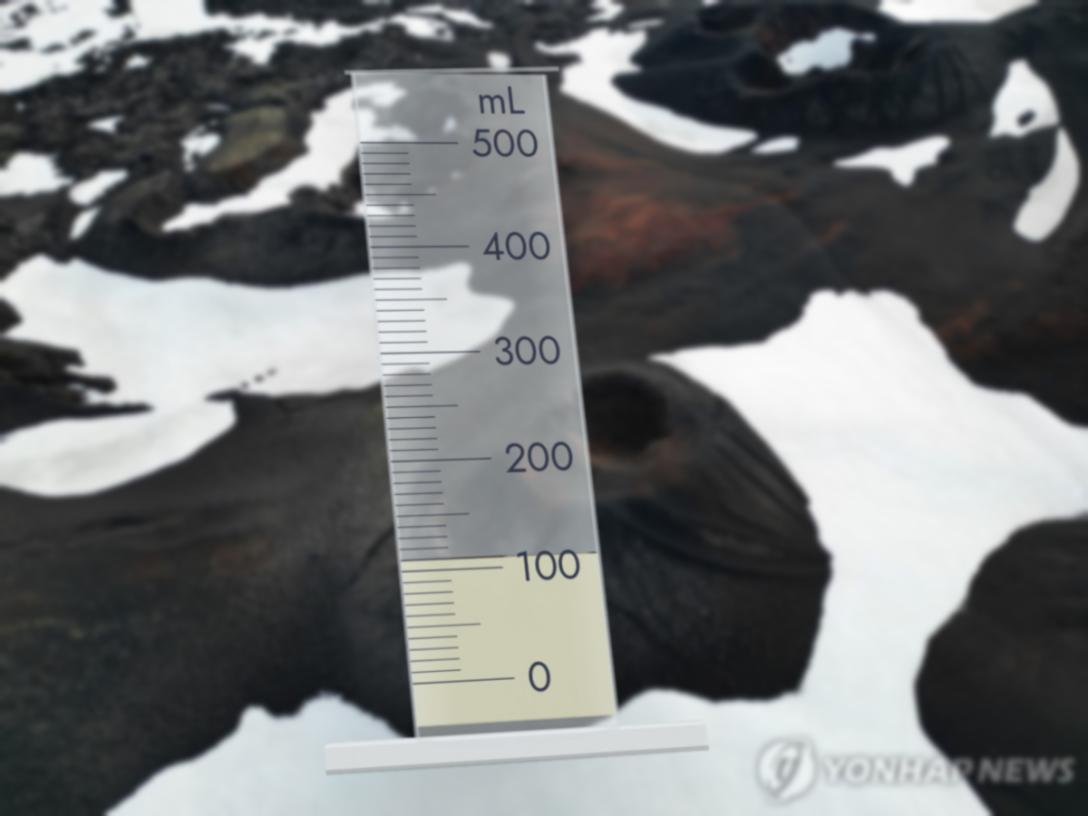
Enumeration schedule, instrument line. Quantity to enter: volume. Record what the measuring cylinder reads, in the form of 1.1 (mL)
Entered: 110 (mL)
